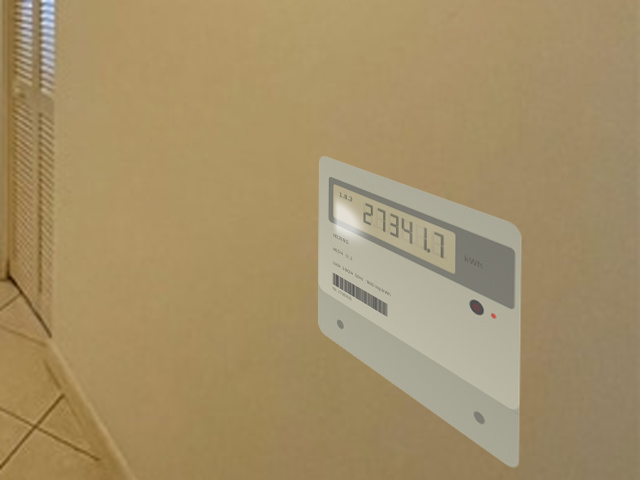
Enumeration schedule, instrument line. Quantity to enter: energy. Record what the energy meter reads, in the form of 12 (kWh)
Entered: 27341.7 (kWh)
